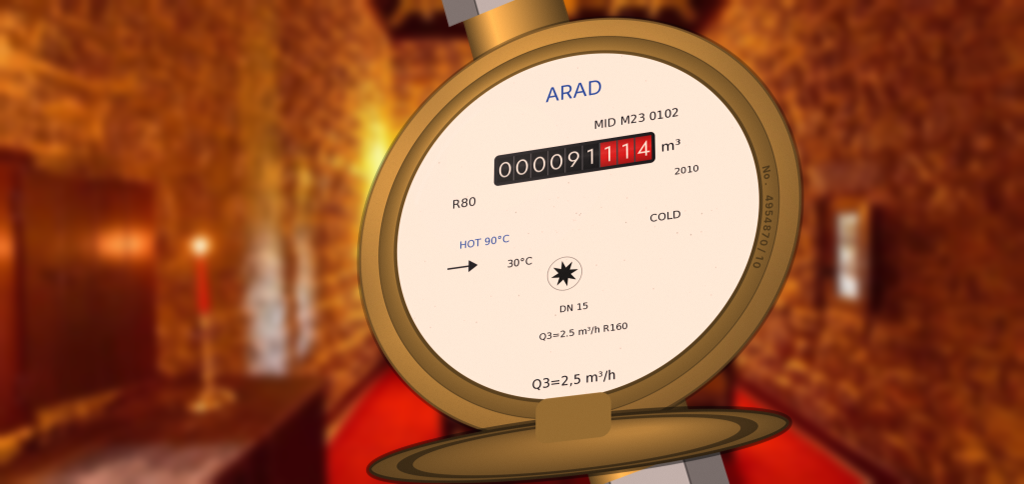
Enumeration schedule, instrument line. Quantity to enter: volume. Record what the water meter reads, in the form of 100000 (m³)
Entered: 91.114 (m³)
